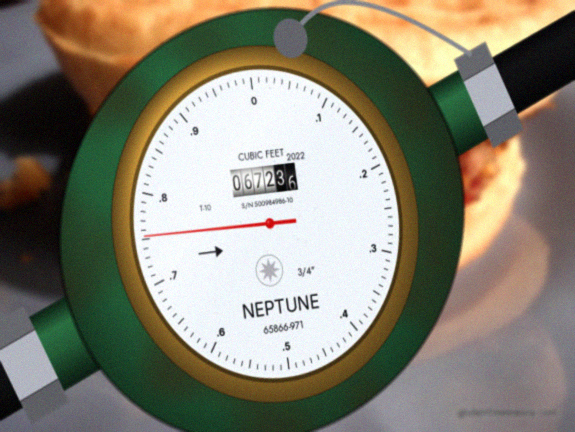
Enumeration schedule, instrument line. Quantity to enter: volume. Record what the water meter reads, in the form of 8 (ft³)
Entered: 67235.75 (ft³)
